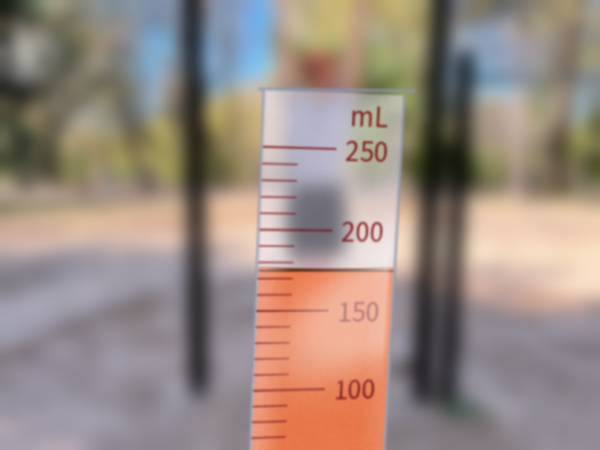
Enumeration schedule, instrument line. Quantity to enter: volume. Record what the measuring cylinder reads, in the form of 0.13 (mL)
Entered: 175 (mL)
